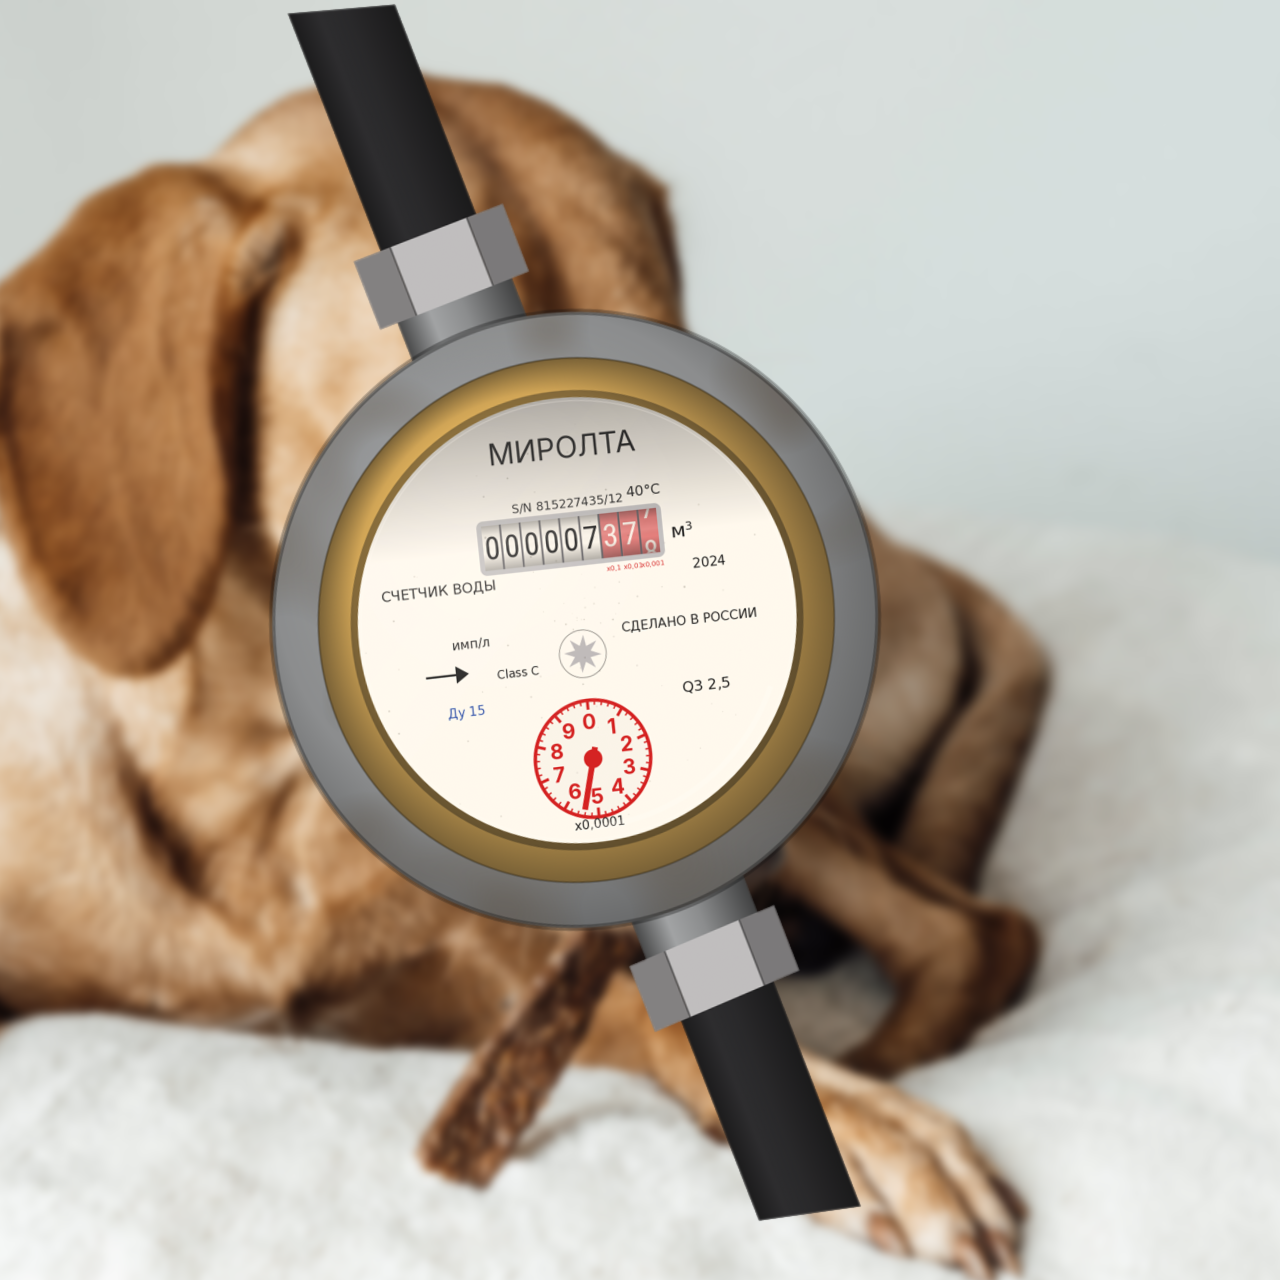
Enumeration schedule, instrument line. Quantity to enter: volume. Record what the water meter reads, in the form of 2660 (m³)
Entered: 7.3775 (m³)
